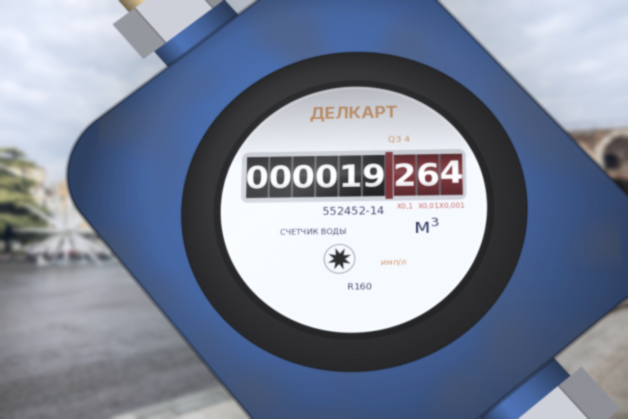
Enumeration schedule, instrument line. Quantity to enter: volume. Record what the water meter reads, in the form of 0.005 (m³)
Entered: 19.264 (m³)
